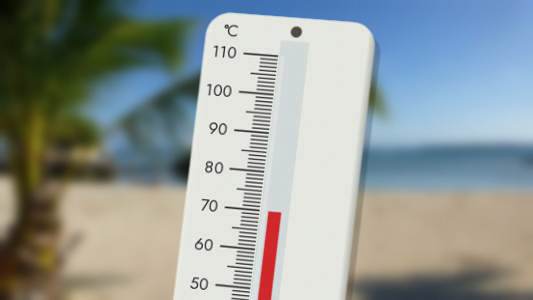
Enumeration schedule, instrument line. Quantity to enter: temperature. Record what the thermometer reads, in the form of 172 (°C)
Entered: 70 (°C)
